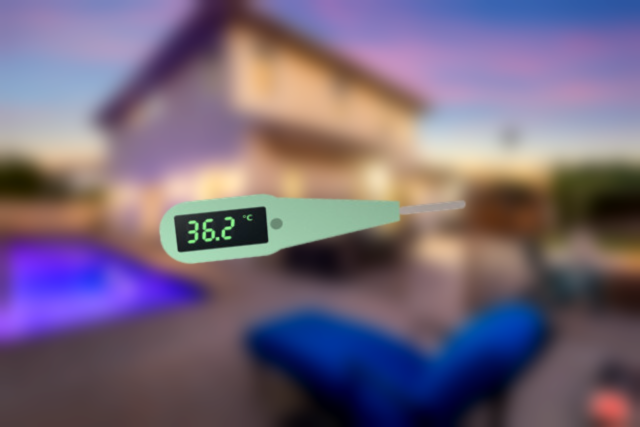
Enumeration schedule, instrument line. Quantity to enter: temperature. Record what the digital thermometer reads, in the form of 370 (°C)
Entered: 36.2 (°C)
